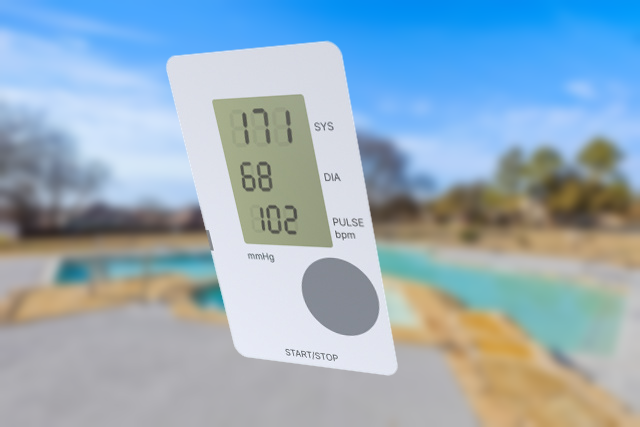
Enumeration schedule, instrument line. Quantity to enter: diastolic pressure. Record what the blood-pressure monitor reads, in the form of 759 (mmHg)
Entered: 68 (mmHg)
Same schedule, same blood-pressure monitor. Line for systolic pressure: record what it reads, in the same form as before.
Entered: 171 (mmHg)
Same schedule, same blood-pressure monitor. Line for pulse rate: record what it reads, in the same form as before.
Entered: 102 (bpm)
